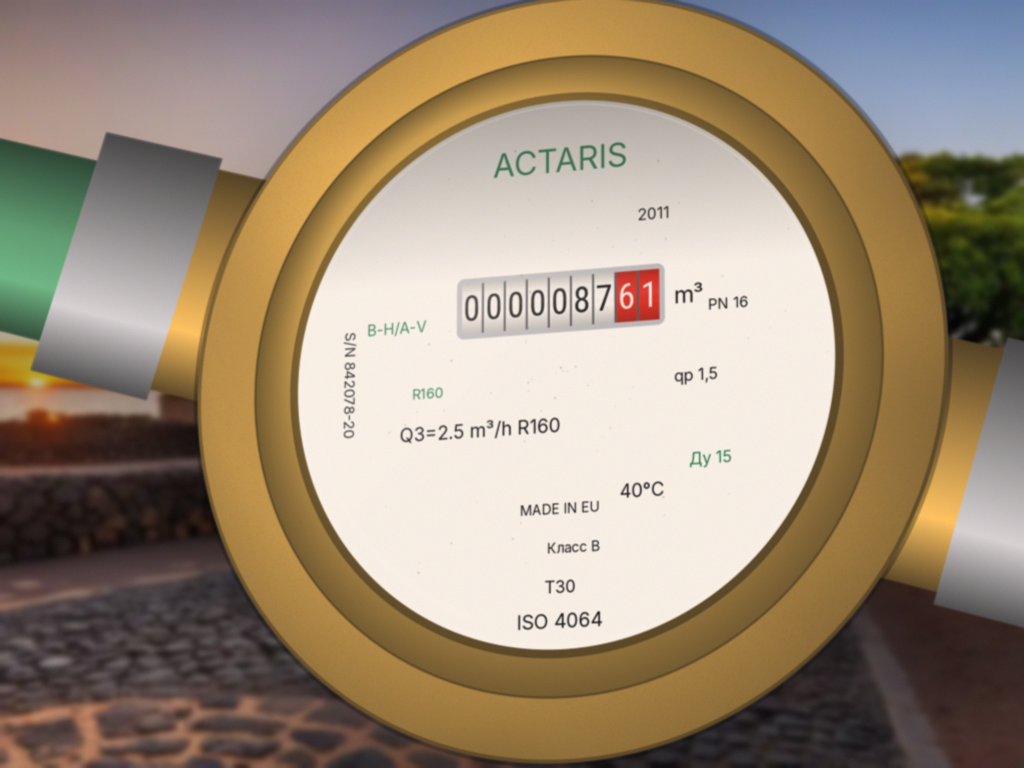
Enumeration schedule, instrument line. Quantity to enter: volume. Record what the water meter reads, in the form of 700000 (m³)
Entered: 87.61 (m³)
